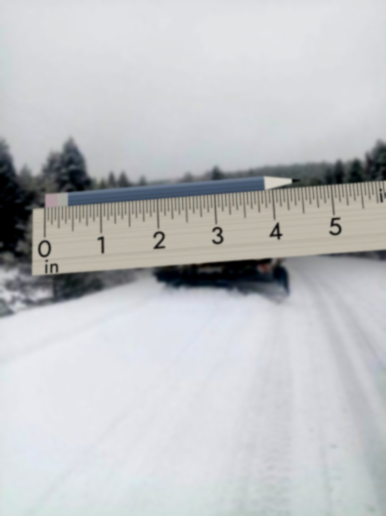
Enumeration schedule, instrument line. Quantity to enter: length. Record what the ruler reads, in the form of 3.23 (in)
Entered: 4.5 (in)
